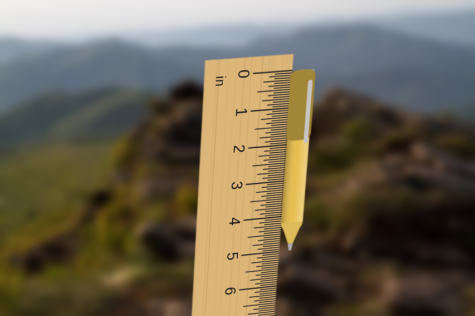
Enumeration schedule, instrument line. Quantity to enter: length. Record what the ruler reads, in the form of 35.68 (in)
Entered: 5 (in)
